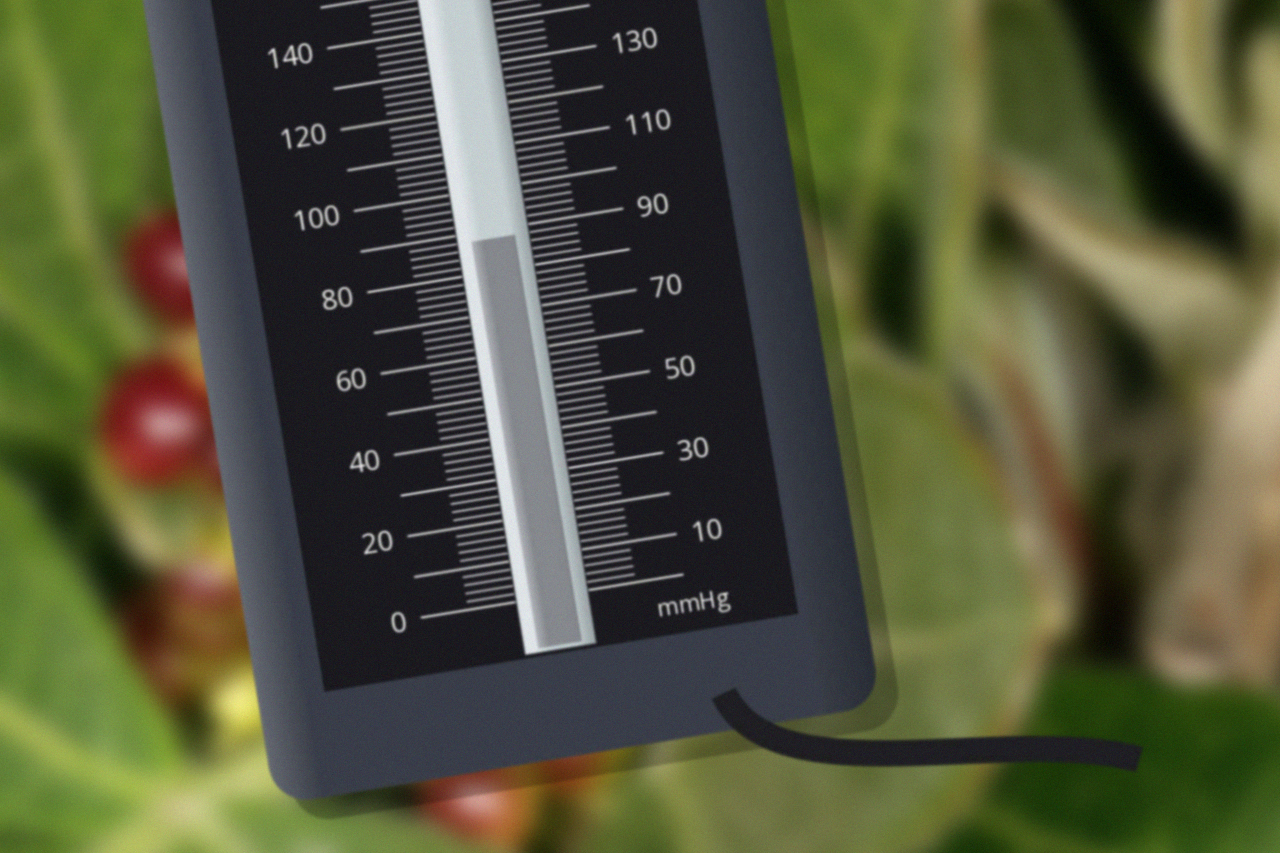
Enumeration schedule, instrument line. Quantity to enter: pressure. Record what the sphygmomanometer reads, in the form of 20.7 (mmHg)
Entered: 88 (mmHg)
